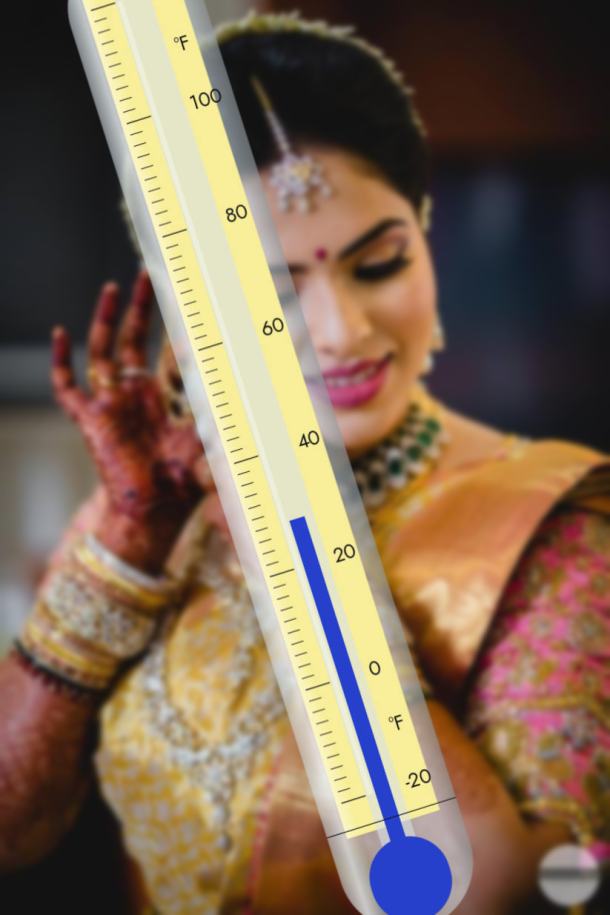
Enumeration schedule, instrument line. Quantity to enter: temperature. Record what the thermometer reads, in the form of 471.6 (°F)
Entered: 28 (°F)
